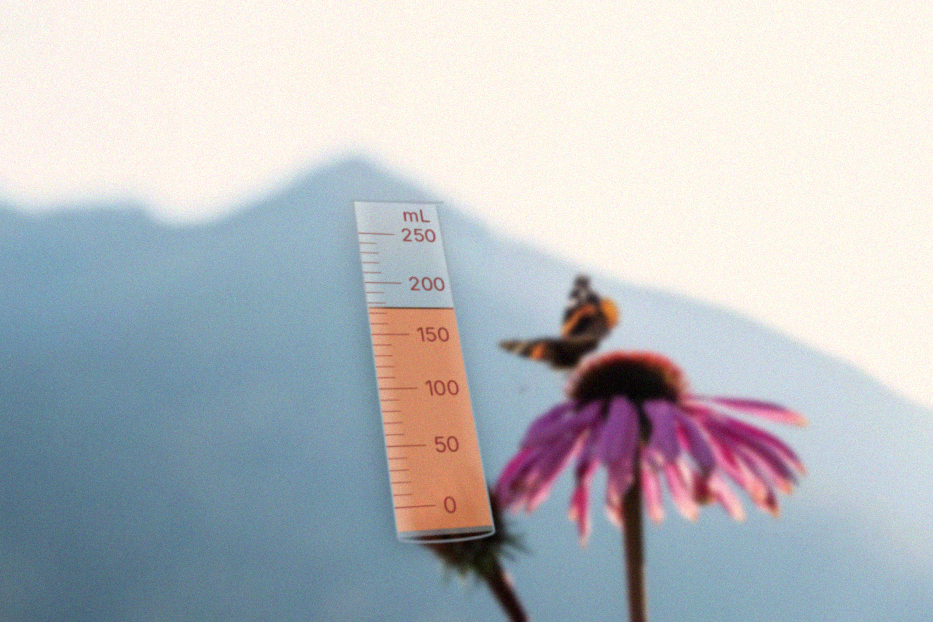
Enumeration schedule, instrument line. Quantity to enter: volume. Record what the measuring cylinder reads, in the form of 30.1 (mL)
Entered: 175 (mL)
